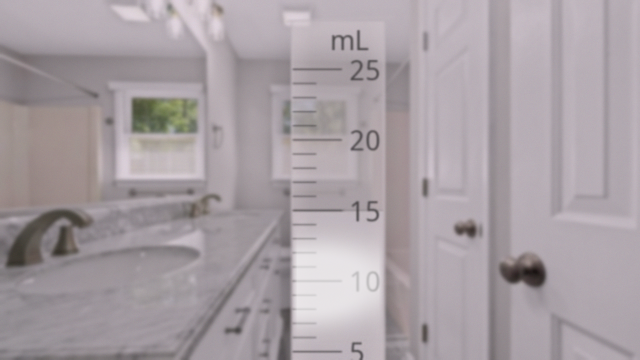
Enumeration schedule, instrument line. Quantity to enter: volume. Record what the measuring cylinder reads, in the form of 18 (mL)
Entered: 15 (mL)
